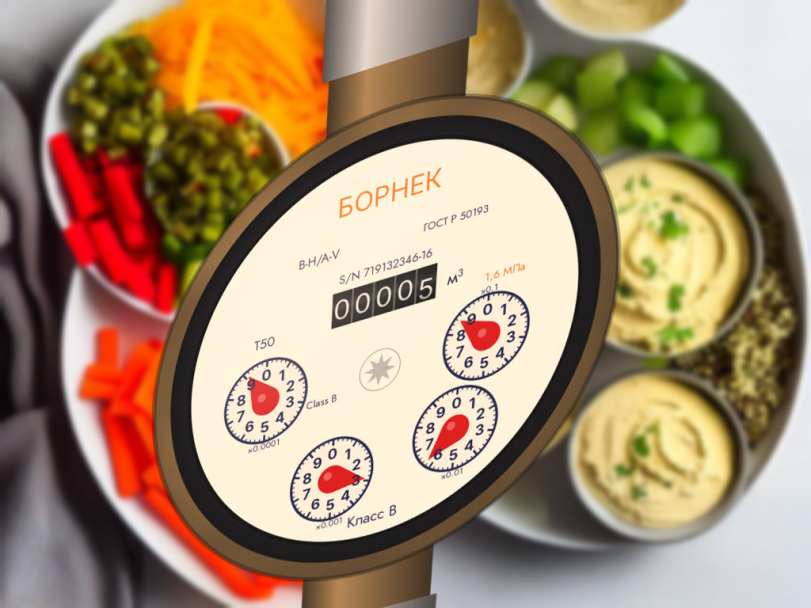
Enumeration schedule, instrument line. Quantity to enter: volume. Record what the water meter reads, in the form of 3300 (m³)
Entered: 4.8629 (m³)
